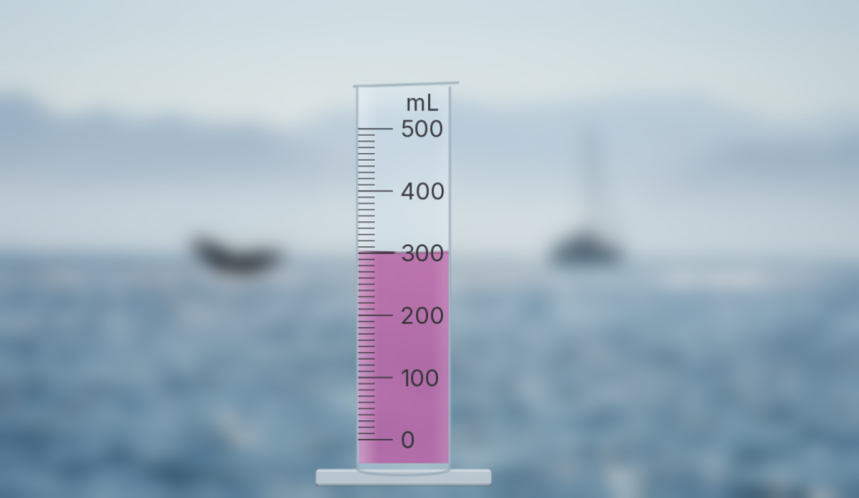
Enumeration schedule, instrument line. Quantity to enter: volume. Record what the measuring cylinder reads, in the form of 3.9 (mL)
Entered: 300 (mL)
